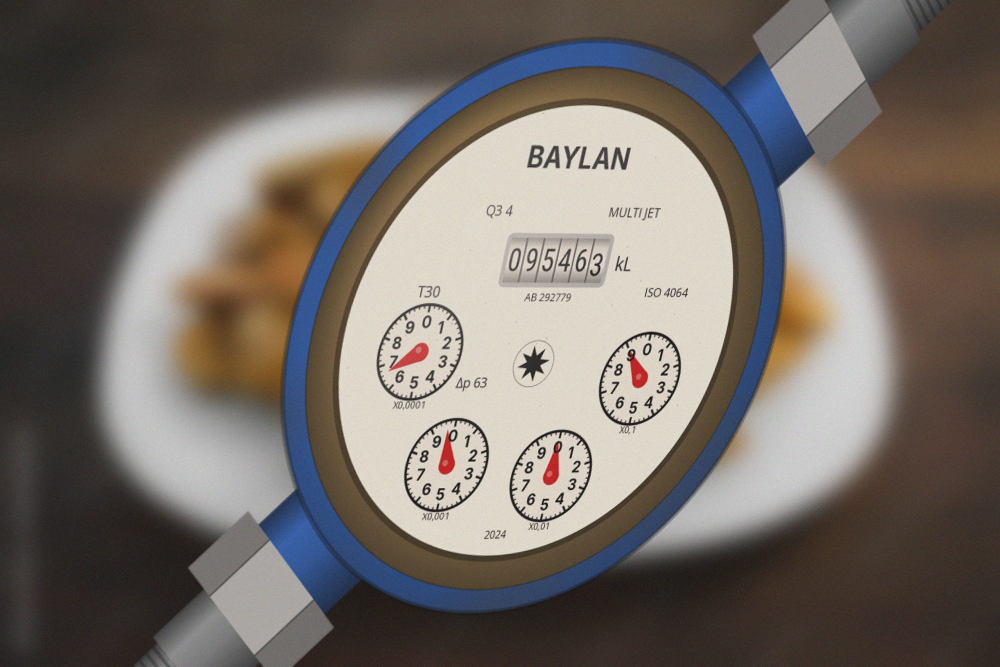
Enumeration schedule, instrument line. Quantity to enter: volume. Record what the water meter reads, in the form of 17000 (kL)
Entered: 95462.8996 (kL)
